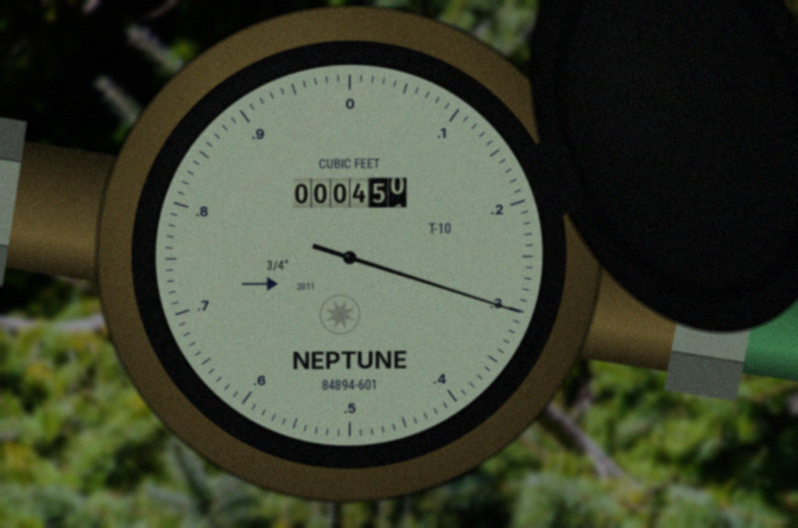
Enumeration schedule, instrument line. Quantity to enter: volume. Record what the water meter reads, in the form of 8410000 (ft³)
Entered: 450.30 (ft³)
